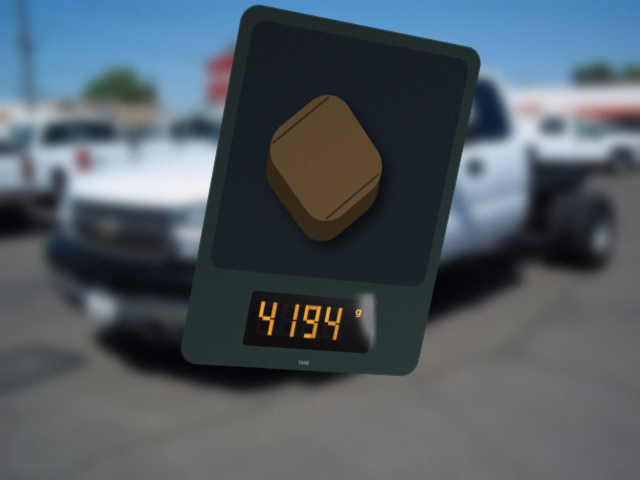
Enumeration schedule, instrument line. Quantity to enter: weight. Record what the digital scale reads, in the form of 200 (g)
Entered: 4194 (g)
